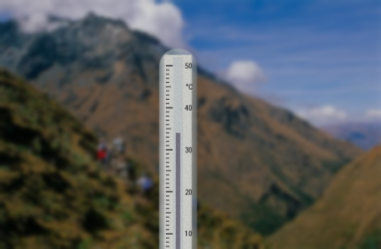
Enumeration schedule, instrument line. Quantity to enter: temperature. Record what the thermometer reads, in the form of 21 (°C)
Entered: 34 (°C)
